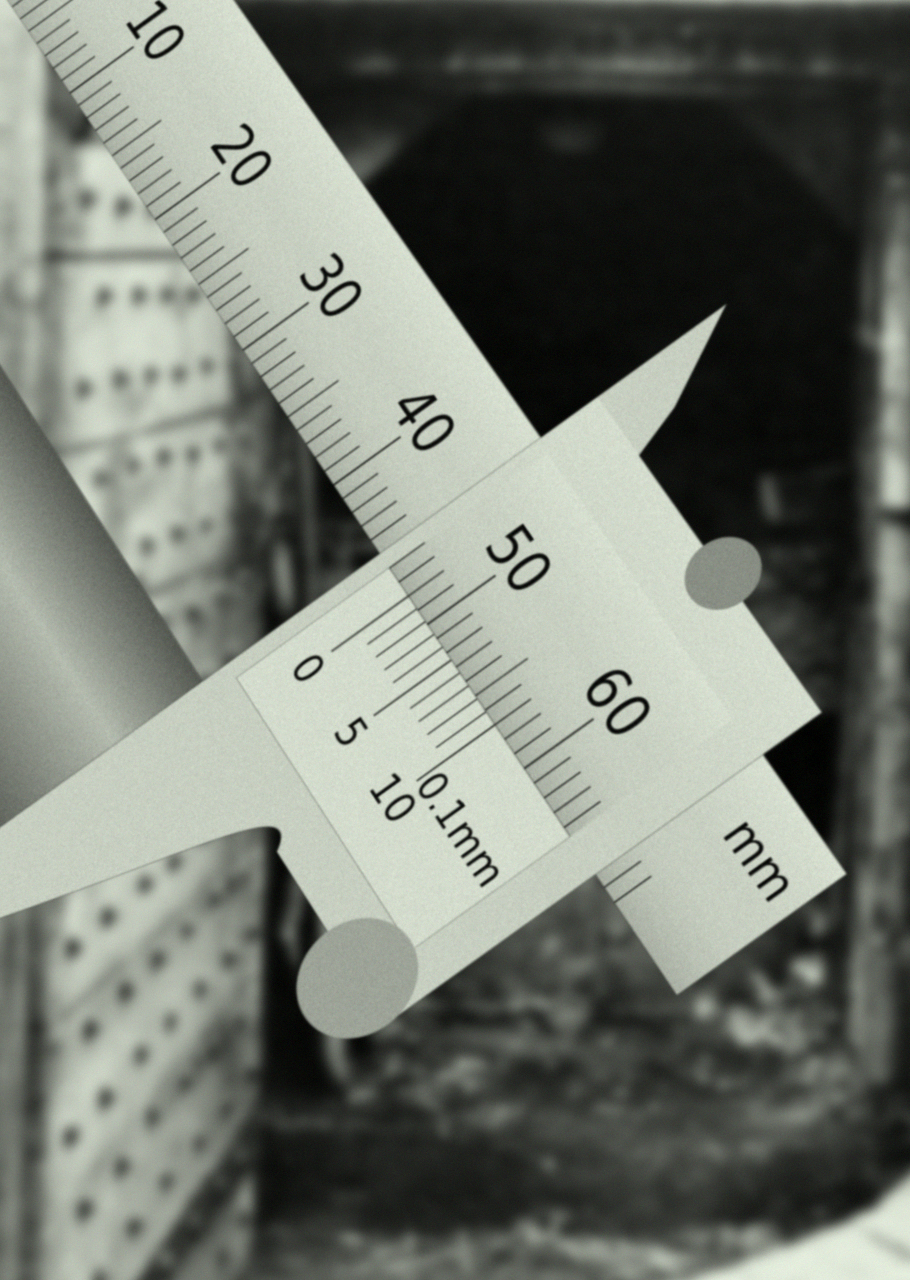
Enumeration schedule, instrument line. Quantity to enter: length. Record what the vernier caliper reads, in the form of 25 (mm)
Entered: 48.0 (mm)
